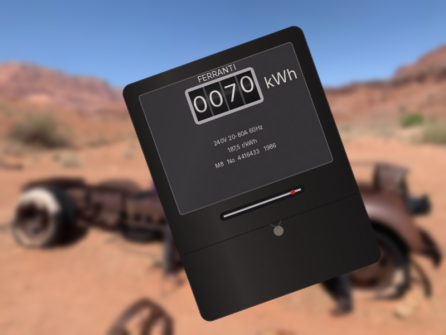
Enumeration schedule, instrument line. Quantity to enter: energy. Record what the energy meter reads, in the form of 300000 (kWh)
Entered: 70 (kWh)
